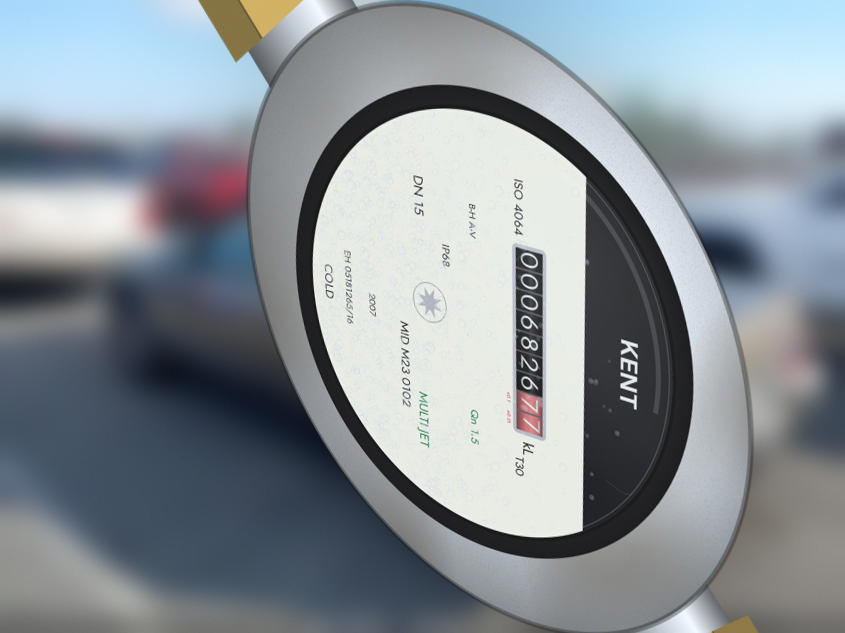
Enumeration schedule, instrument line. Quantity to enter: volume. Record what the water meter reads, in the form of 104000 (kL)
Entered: 6826.77 (kL)
